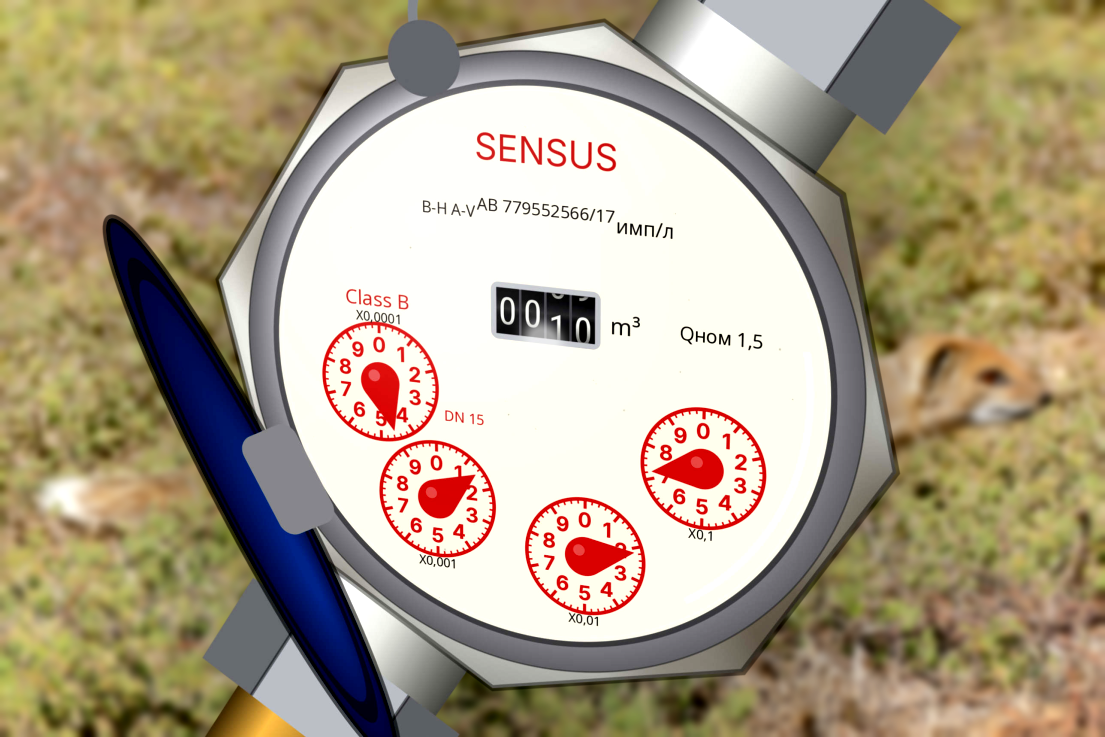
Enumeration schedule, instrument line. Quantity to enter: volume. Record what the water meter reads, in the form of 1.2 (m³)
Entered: 9.7214 (m³)
